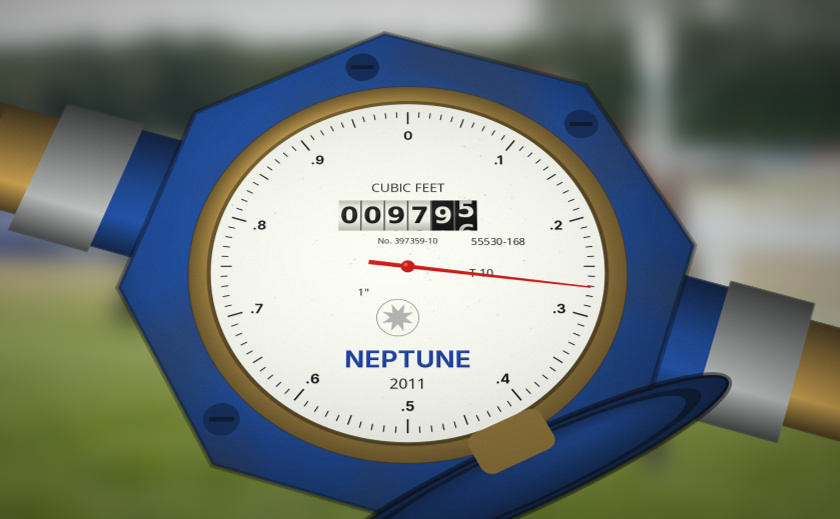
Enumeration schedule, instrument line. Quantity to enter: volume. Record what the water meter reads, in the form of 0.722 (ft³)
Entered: 9795.27 (ft³)
